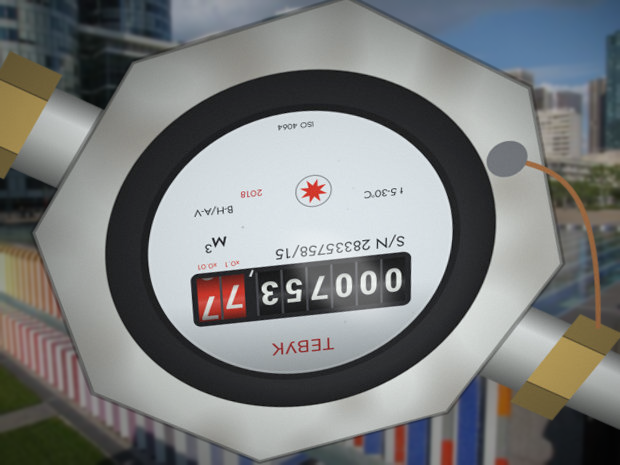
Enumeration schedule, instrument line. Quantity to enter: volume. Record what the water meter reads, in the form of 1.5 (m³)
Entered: 753.77 (m³)
